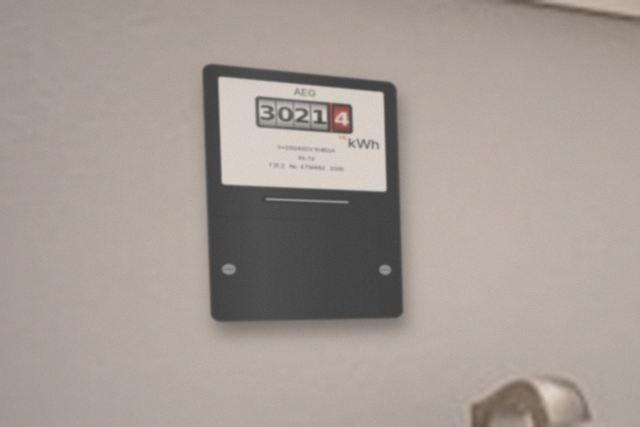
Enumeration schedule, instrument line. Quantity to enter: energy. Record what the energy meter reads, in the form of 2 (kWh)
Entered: 3021.4 (kWh)
